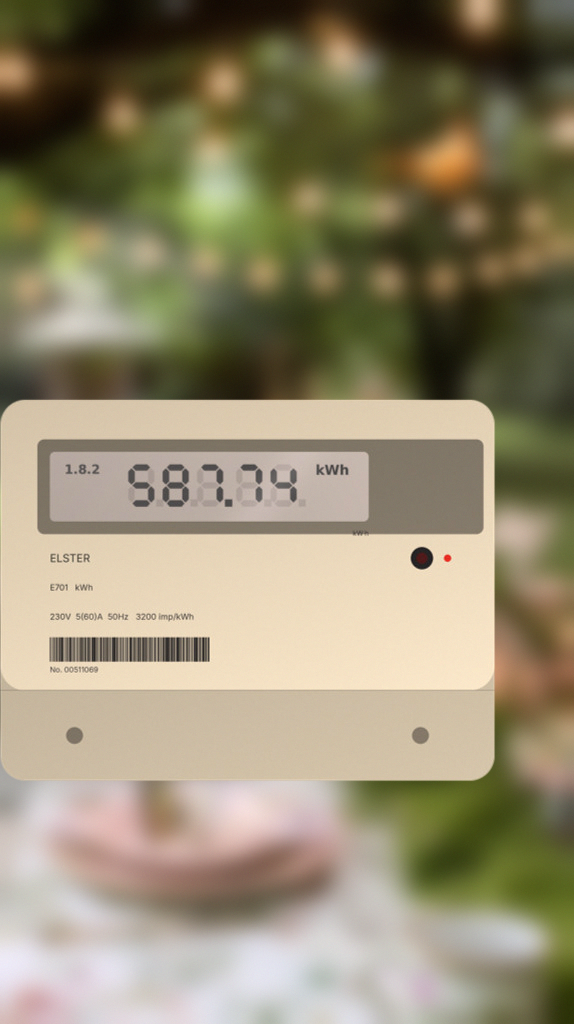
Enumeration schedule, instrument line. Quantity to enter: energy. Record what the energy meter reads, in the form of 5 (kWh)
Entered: 587.74 (kWh)
